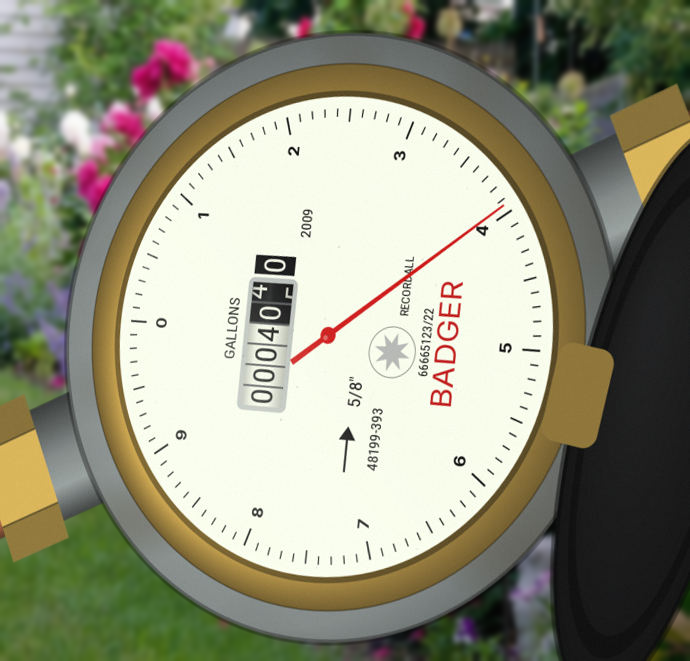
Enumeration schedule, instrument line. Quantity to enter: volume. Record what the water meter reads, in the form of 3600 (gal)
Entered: 4043.9 (gal)
